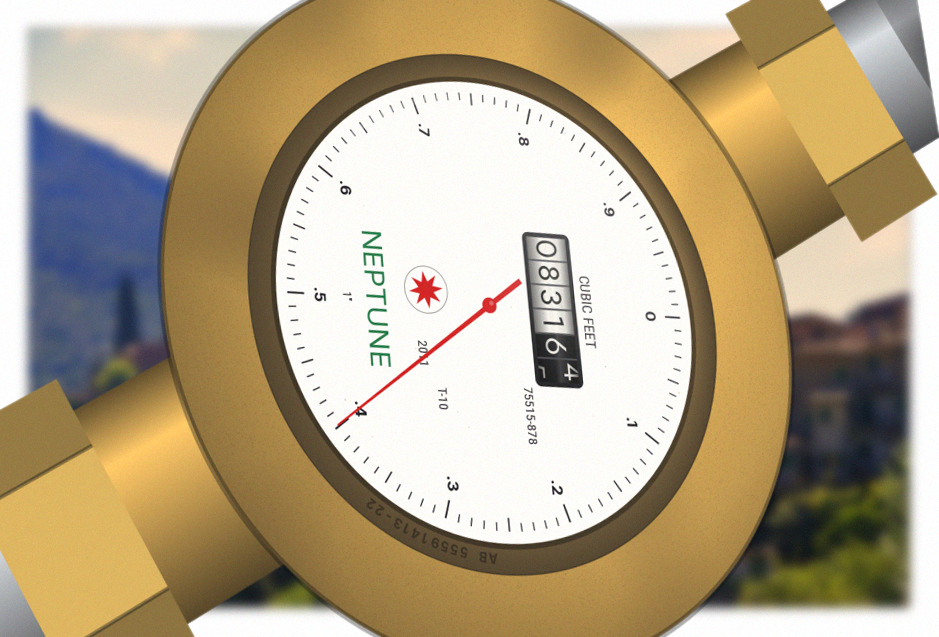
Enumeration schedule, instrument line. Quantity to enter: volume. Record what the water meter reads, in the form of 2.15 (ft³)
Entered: 83164.40 (ft³)
